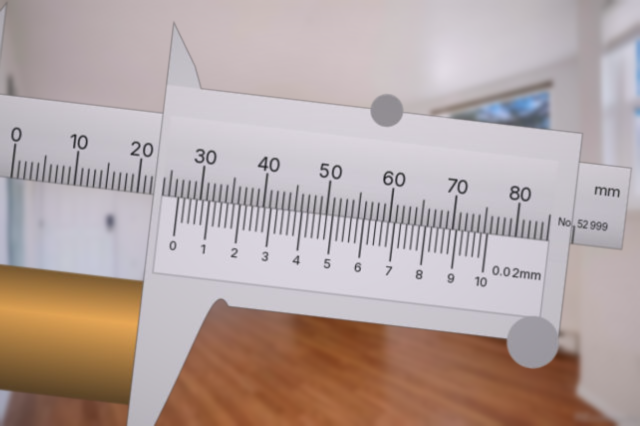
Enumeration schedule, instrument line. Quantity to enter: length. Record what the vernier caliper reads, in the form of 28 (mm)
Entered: 26.5 (mm)
